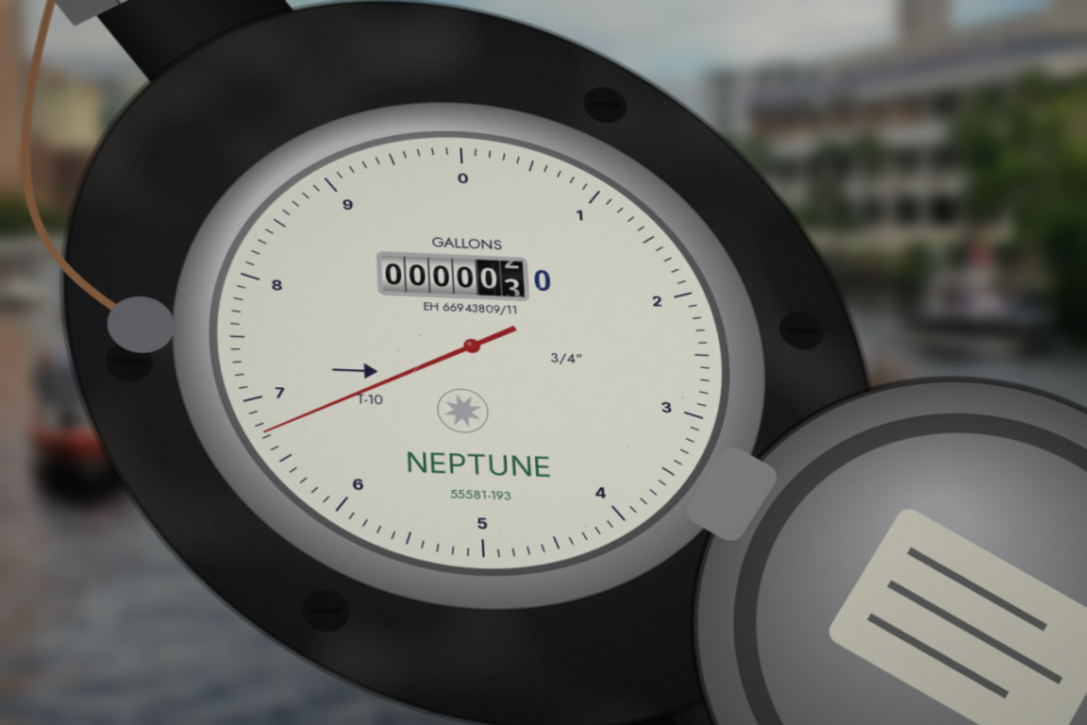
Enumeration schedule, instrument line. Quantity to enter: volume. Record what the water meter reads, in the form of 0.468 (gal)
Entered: 26.7 (gal)
